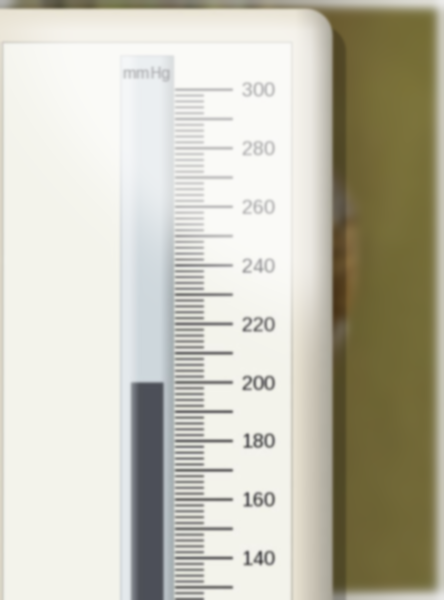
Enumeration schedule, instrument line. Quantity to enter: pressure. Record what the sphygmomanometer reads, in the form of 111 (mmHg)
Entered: 200 (mmHg)
